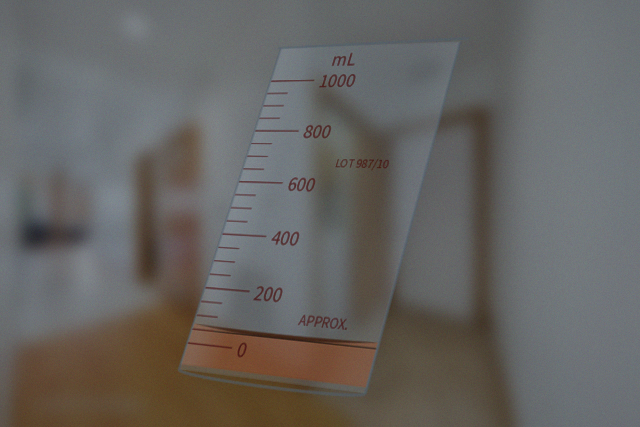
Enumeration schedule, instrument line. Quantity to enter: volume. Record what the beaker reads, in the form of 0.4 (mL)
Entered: 50 (mL)
